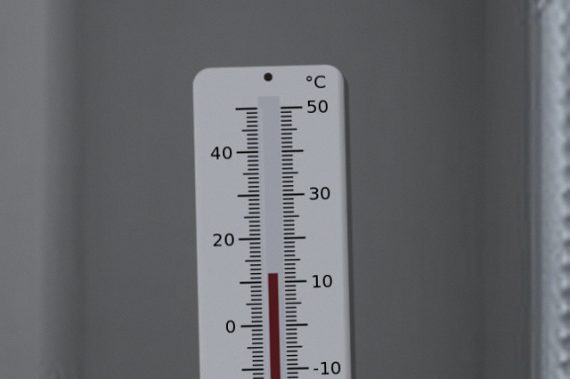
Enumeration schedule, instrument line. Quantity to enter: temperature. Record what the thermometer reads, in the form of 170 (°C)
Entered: 12 (°C)
